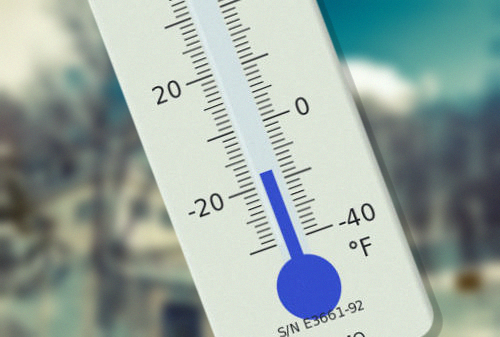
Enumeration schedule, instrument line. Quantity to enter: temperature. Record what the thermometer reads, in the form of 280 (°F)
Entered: -16 (°F)
